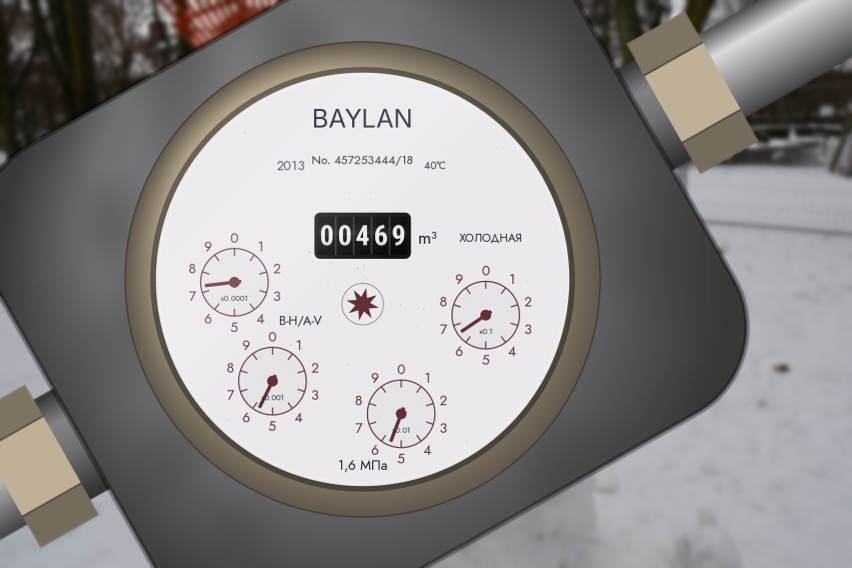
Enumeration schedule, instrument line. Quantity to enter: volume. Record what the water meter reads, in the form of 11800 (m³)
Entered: 469.6557 (m³)
